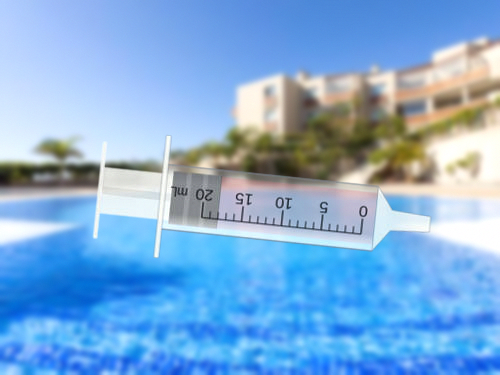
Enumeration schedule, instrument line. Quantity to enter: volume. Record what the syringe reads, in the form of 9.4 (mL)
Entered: 18 (mL)
